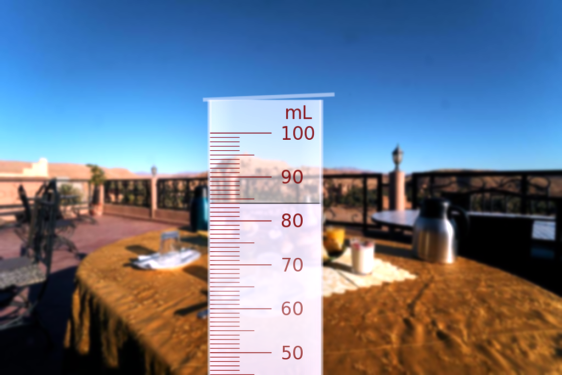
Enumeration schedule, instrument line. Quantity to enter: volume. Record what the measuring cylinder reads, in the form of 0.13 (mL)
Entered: 84 (mL)
